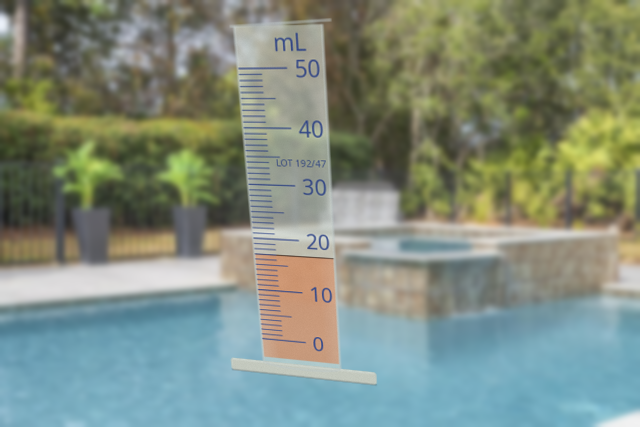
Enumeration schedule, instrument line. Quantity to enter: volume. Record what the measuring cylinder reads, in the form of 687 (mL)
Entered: 17 (mL)
